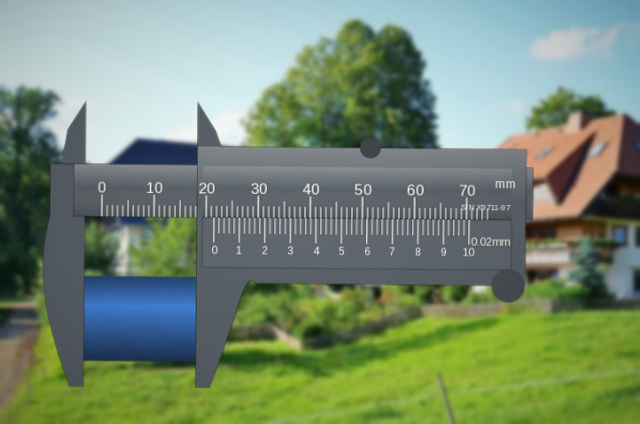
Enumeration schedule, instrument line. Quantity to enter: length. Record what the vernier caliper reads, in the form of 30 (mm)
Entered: 21.5 (mm)
